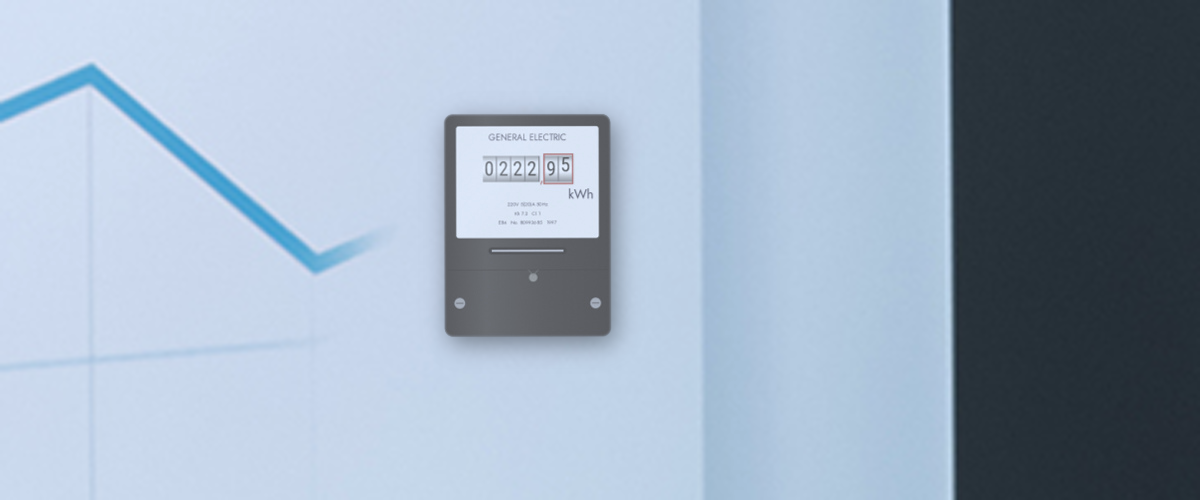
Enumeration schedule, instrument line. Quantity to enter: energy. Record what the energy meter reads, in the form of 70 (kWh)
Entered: 222.95 (kWh)
